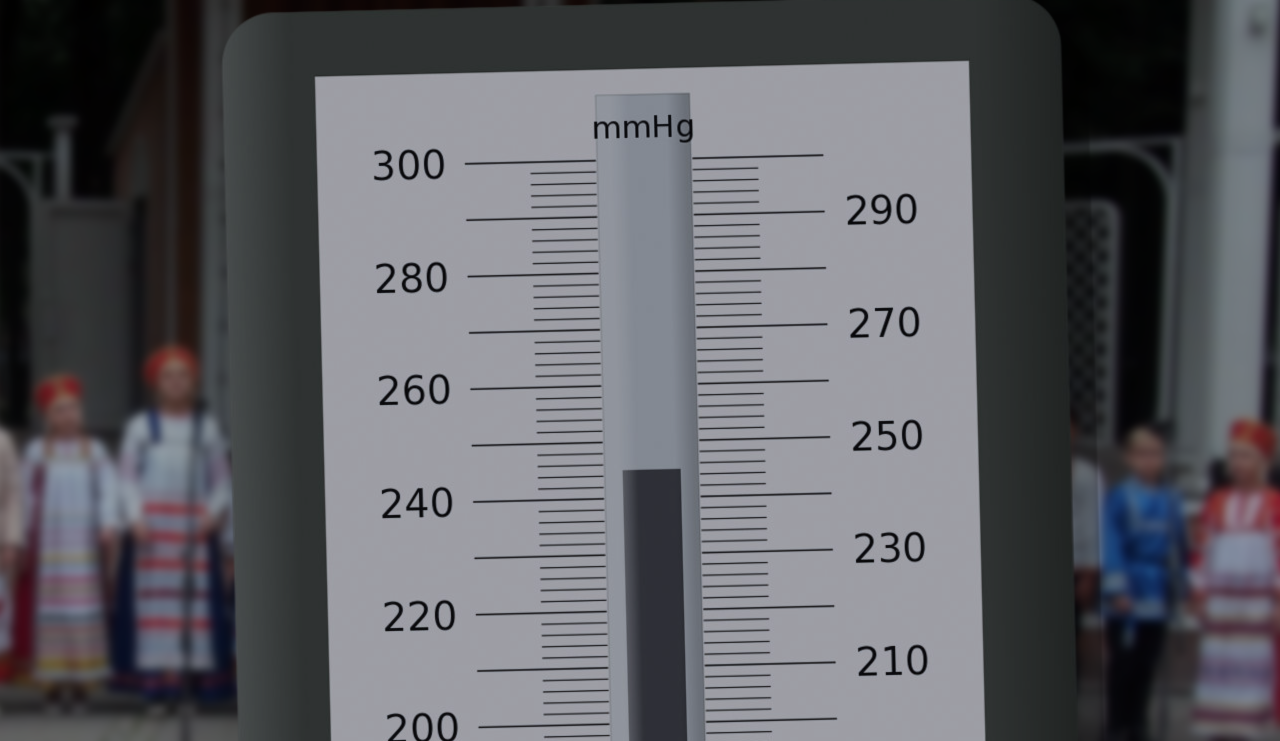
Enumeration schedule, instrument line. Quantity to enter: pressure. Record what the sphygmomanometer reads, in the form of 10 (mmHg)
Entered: 245 (mmHg)
